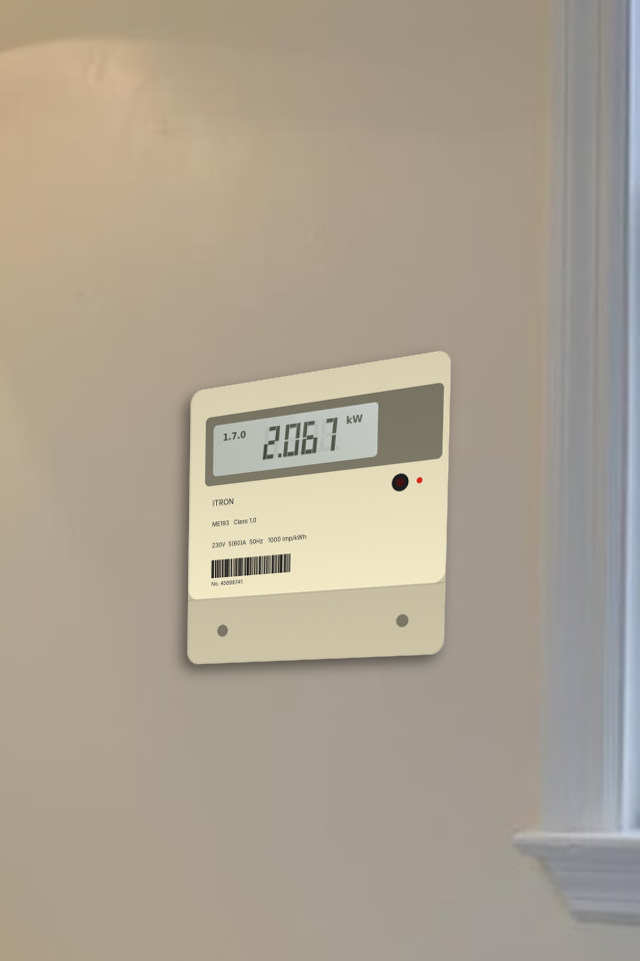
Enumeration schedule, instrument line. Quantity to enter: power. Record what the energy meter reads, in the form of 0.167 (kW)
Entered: 2.067 (kW)
